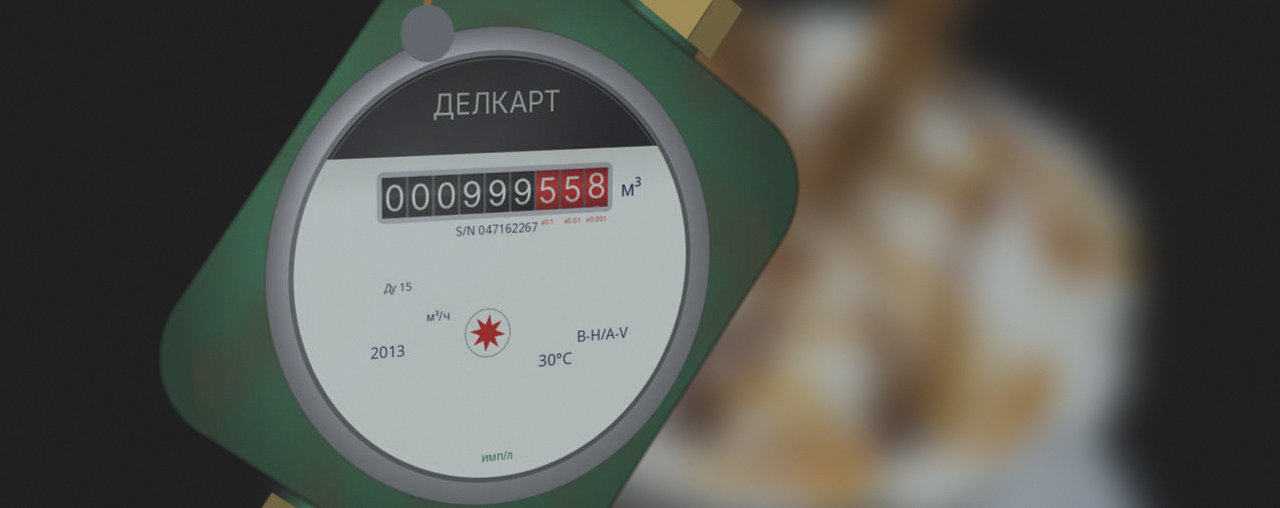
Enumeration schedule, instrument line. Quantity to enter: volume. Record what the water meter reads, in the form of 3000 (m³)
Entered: 999.558 (m³)
